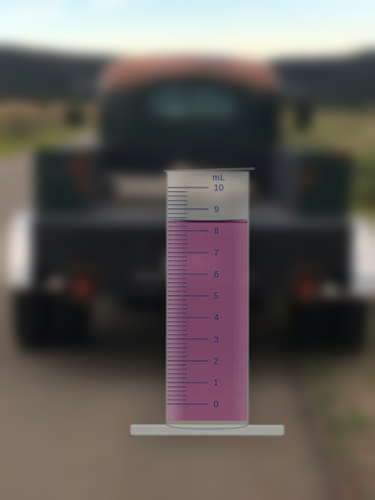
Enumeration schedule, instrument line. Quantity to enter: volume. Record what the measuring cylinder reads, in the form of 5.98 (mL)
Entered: 8.4 (mL)
